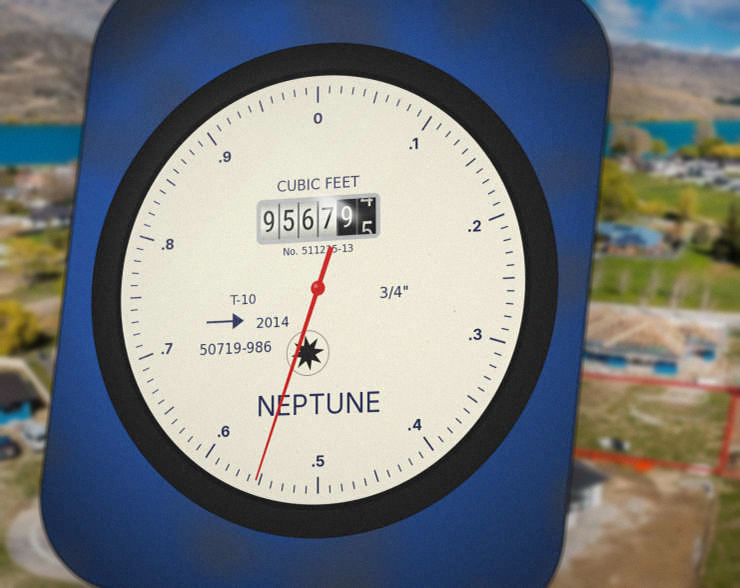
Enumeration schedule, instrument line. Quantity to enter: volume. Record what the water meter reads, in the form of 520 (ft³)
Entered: 956794.55 (ft³)
